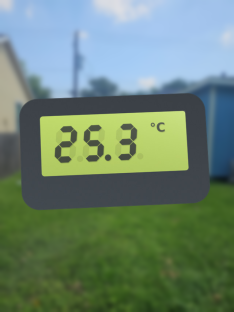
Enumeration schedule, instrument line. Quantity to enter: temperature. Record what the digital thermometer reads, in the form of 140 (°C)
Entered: 25.3 (°C)
